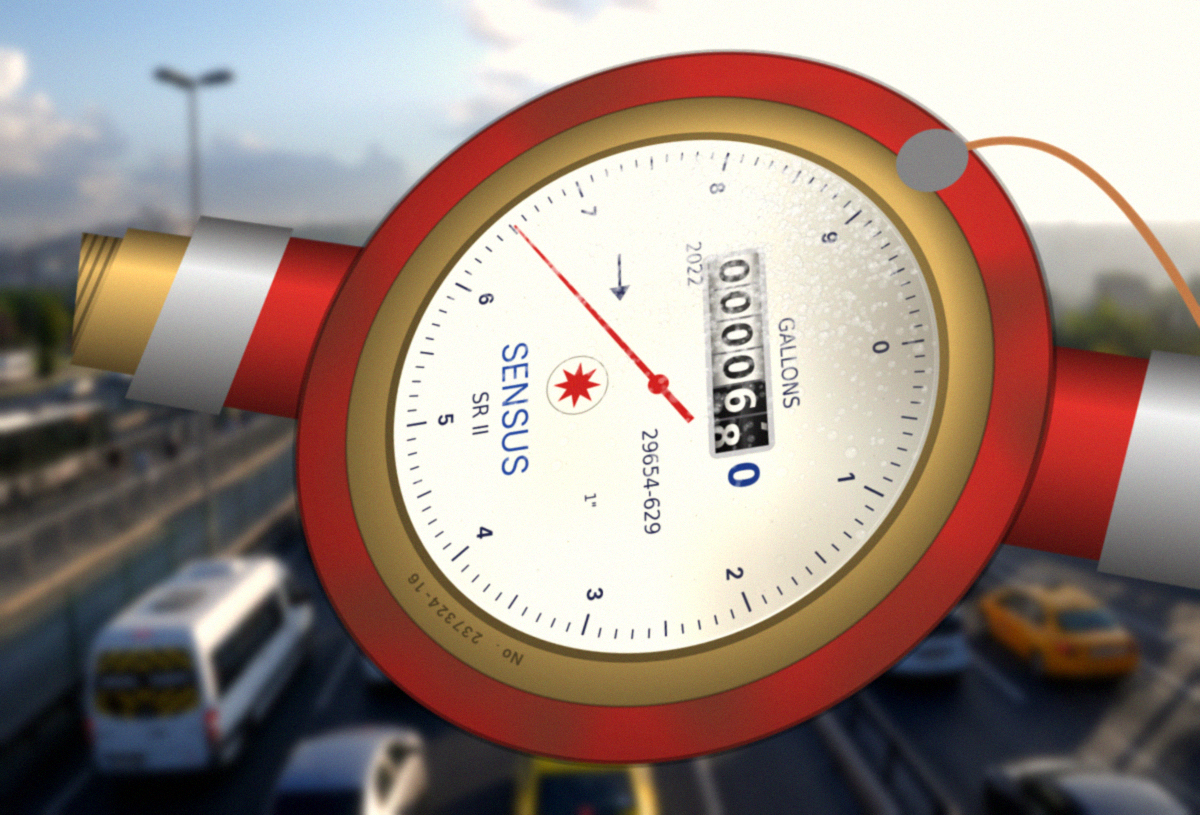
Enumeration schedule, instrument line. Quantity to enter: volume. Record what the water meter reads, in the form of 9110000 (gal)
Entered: 676.5 (gal)
